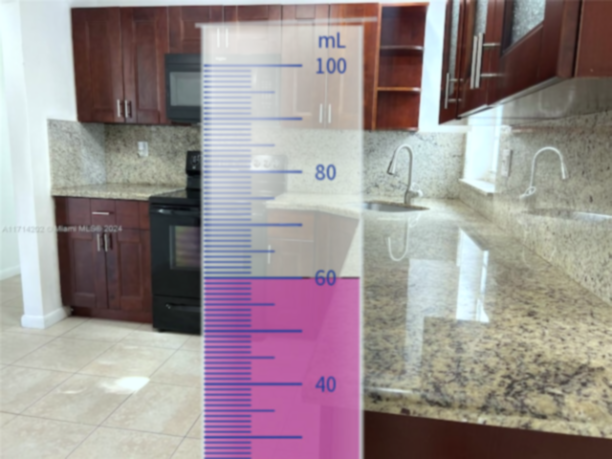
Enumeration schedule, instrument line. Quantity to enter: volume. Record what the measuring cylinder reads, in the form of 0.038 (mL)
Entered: 60 (mL)
